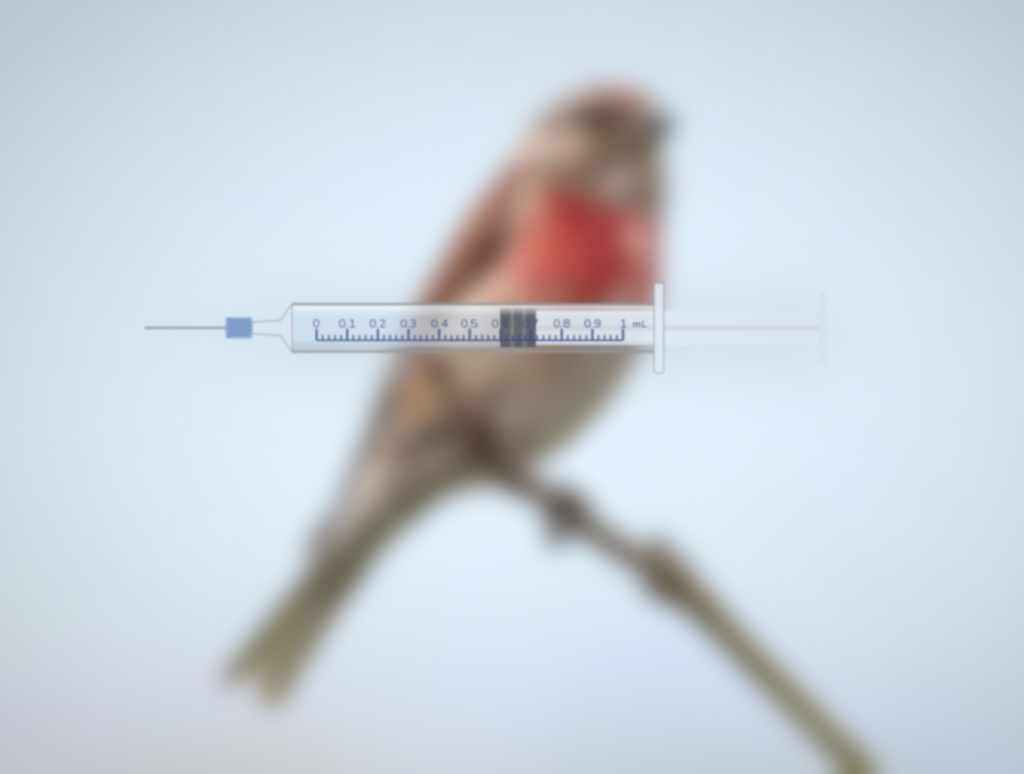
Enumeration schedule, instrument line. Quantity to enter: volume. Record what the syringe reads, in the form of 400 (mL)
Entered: 0.6 (mL)
